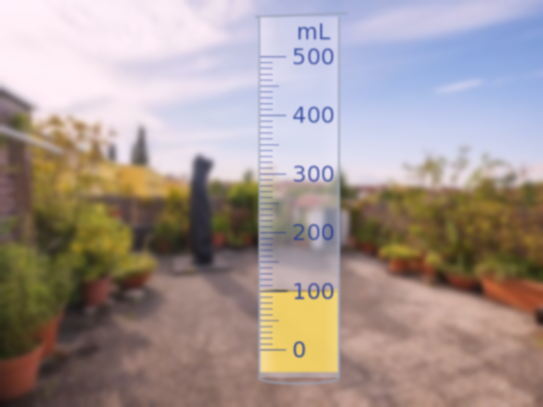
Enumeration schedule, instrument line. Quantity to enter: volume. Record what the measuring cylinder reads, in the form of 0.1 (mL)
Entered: 100 (mL)
